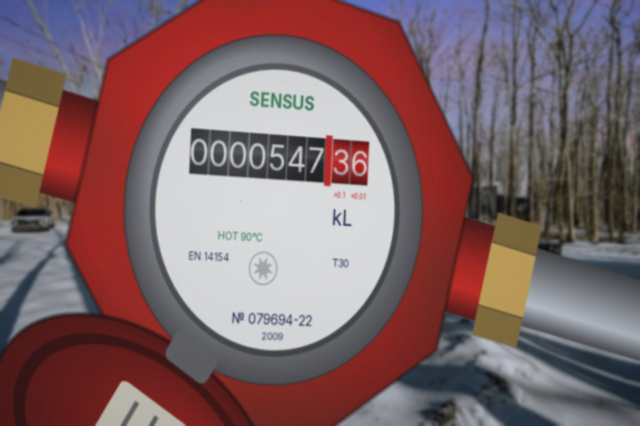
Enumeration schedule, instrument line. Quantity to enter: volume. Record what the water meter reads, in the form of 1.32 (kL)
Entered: 547.36 (kL)
